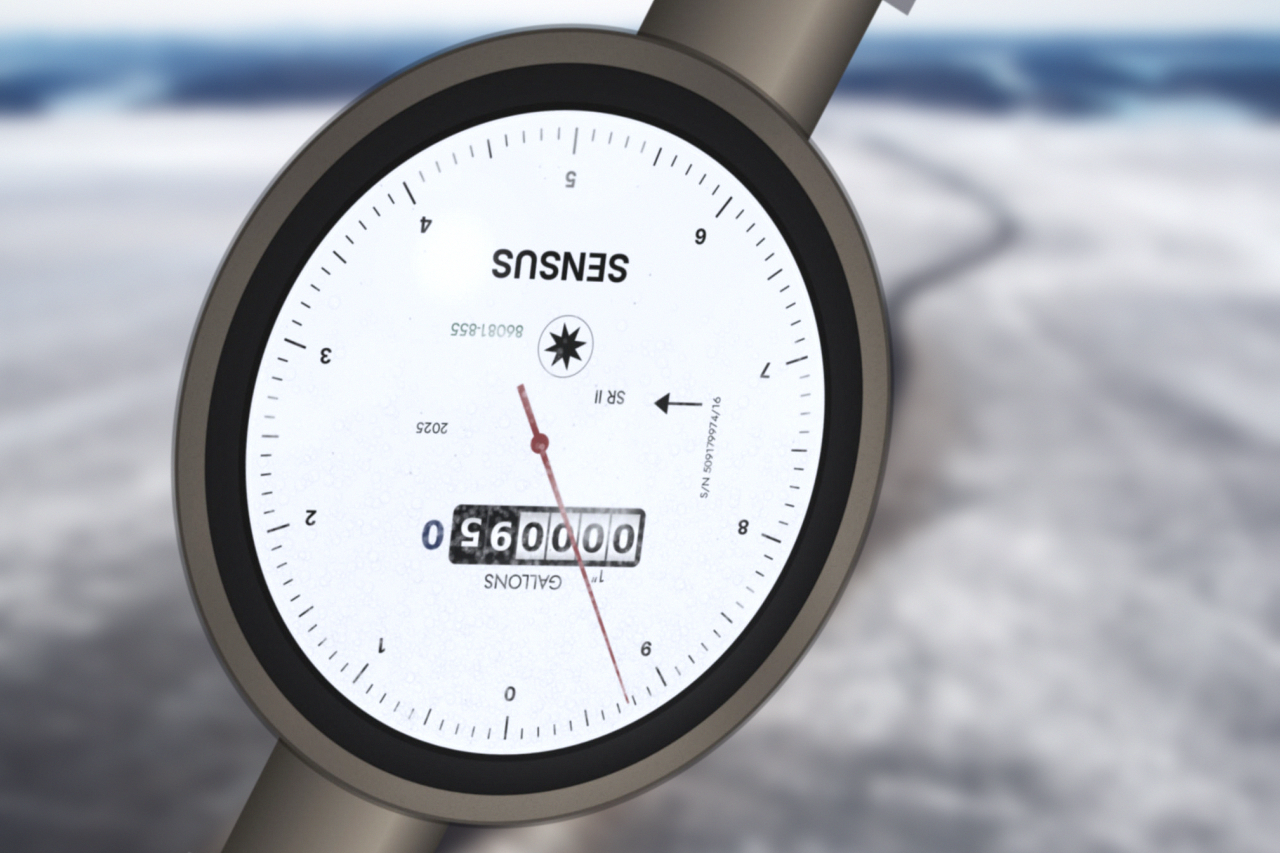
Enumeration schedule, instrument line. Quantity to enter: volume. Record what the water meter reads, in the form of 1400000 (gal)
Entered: 949.2 (gal)
